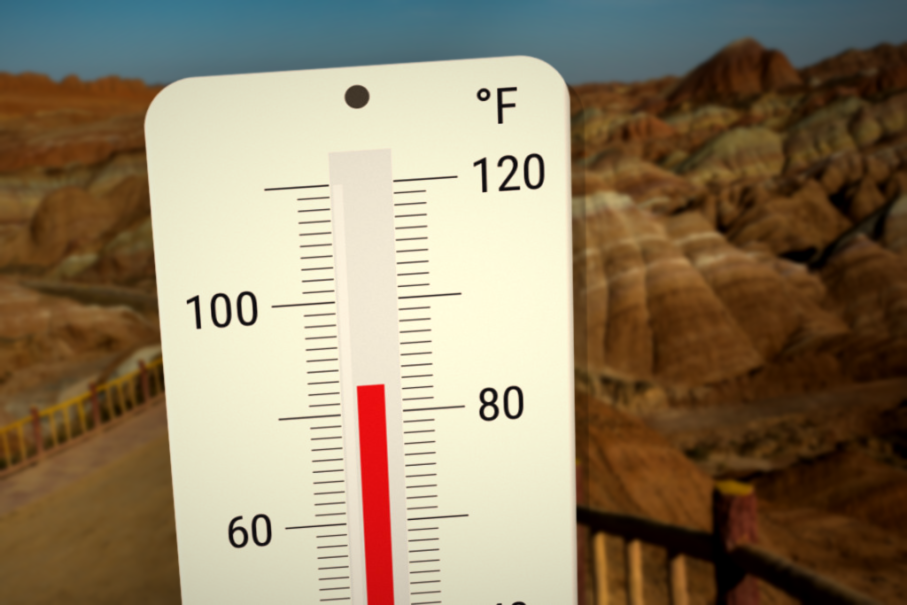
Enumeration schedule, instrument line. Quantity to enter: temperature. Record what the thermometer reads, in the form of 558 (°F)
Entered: 85 (°F)
